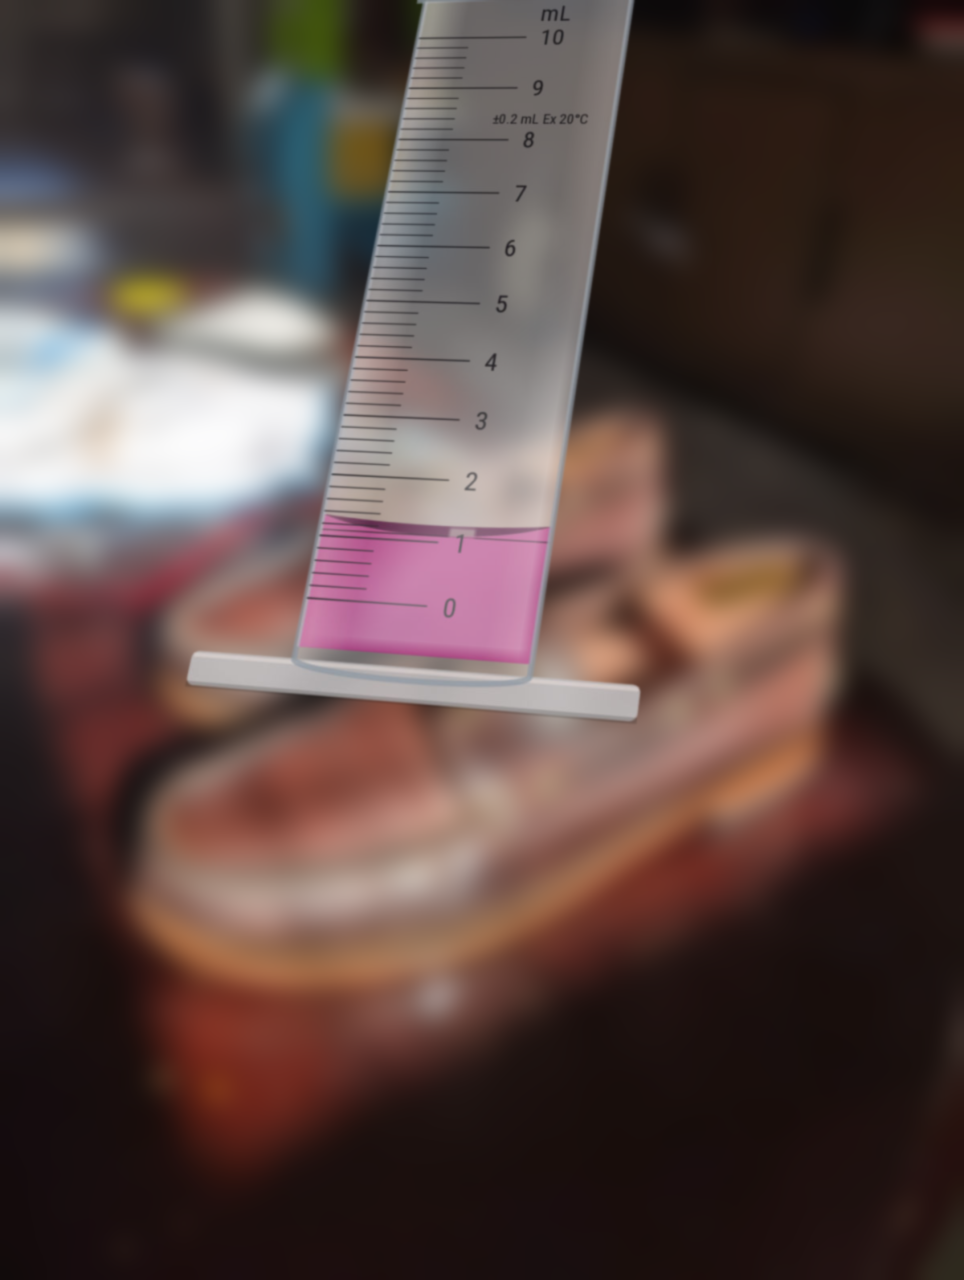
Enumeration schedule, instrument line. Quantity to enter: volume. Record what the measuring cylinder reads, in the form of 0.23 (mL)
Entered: 1.1 (mL)
